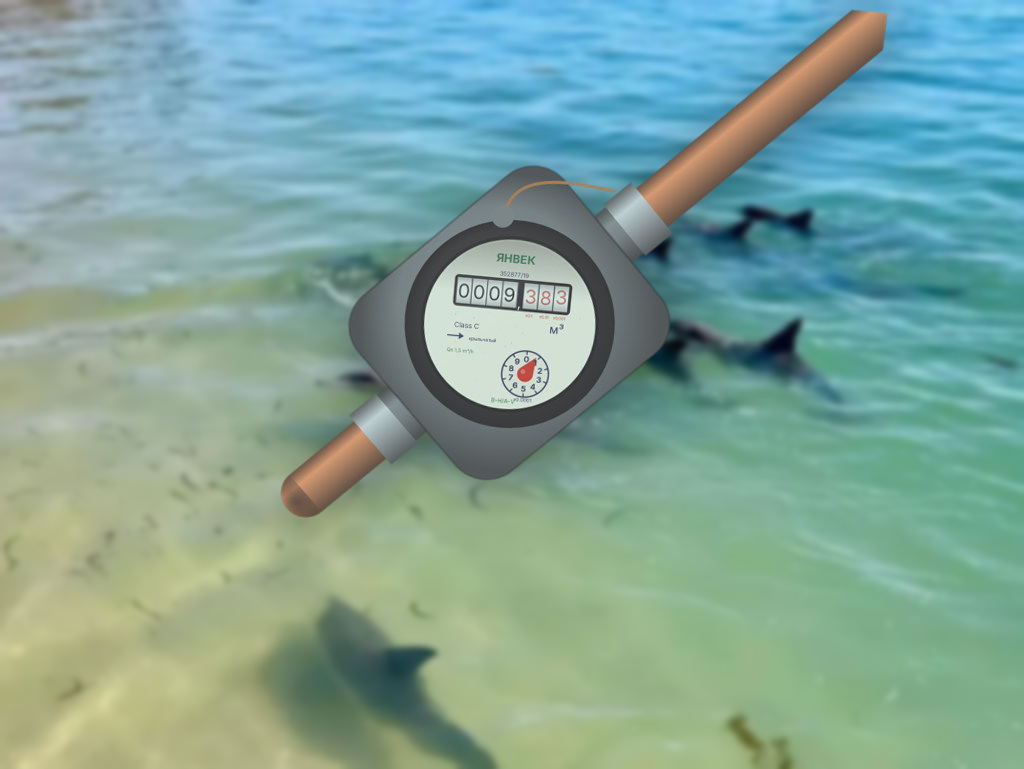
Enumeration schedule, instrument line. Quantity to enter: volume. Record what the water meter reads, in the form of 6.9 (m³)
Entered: 9.3830 (m³)
